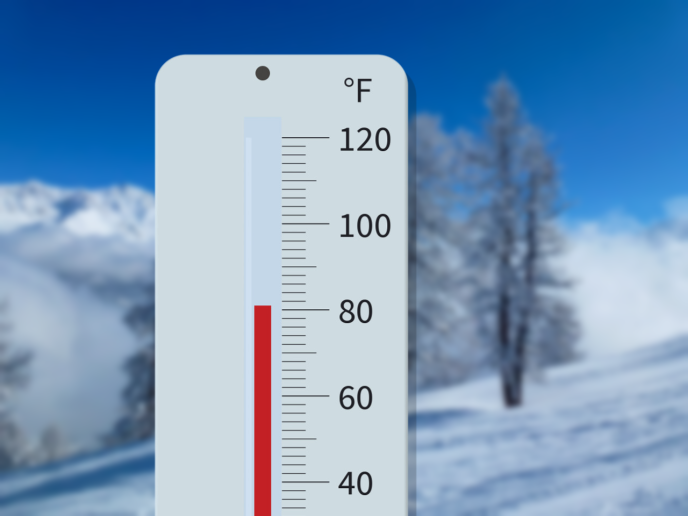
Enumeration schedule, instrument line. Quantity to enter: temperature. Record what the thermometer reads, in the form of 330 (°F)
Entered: 81 (°F)
